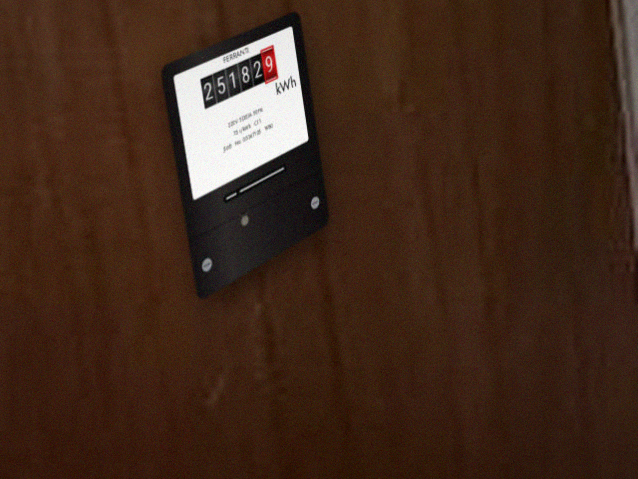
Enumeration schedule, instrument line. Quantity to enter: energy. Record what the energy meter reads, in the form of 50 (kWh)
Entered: 25182.9 (kWh)
